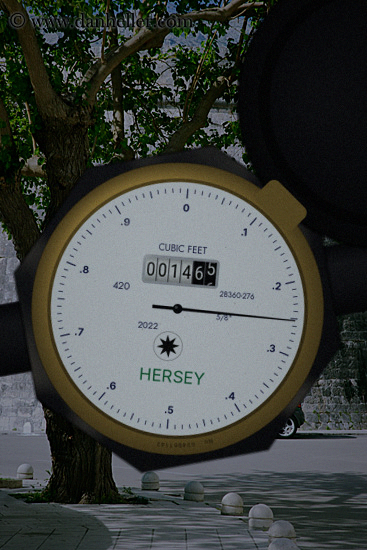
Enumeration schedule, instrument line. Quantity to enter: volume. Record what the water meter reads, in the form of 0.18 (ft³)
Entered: 1465.25 (ft³)
